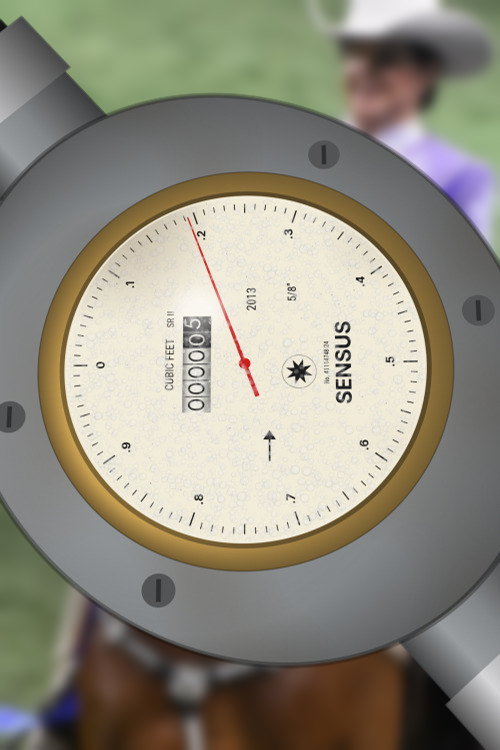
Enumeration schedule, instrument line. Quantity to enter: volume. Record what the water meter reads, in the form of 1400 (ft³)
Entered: 5.19 (ft³)
